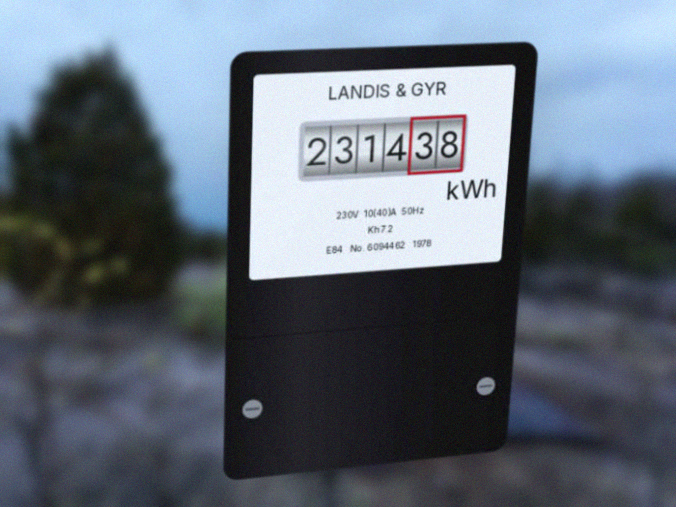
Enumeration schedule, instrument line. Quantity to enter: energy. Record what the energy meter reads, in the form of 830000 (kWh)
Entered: 2314.38 (kWh)
